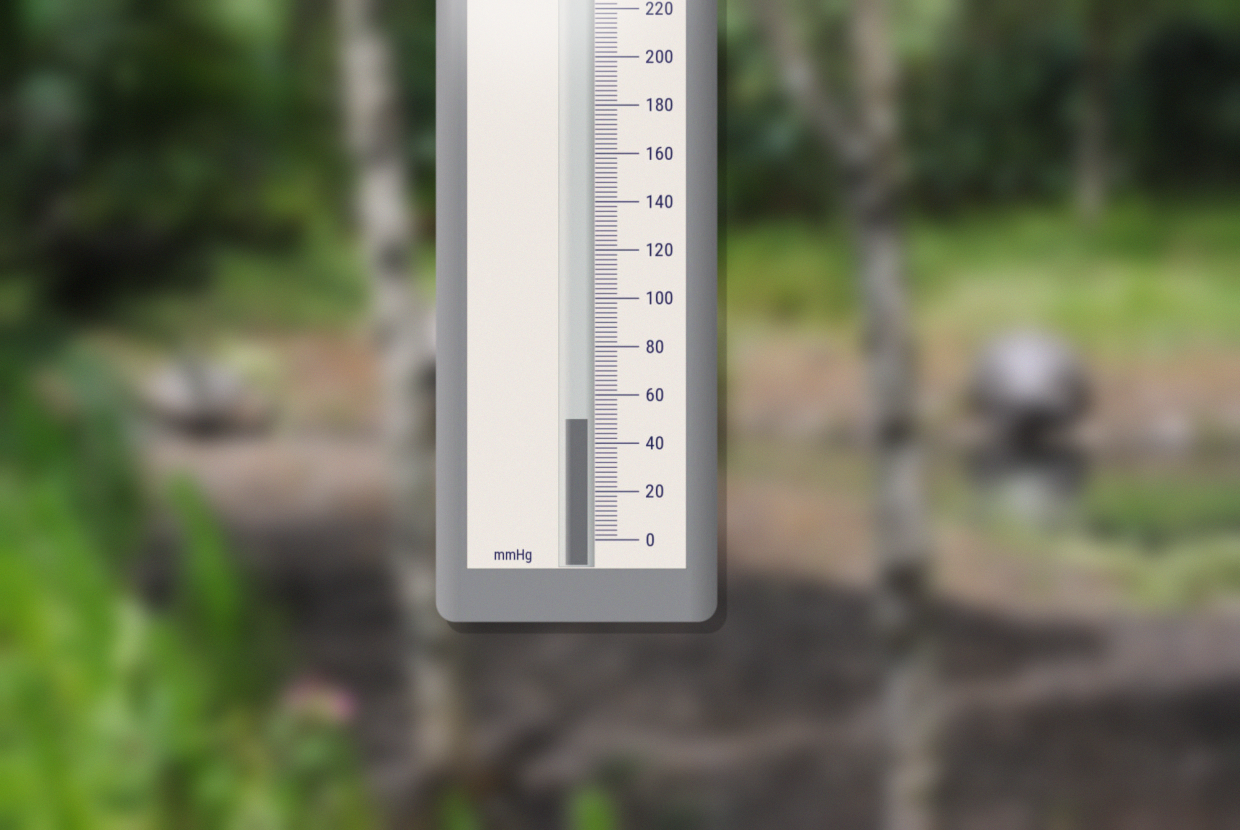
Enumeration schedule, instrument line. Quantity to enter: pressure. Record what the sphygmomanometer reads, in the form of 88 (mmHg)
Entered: 50 (mmHg)
